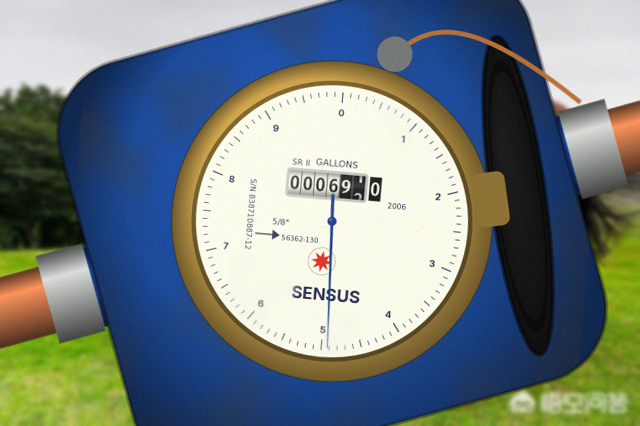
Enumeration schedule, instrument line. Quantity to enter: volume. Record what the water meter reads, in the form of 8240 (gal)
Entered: 6914.9 (gal)
